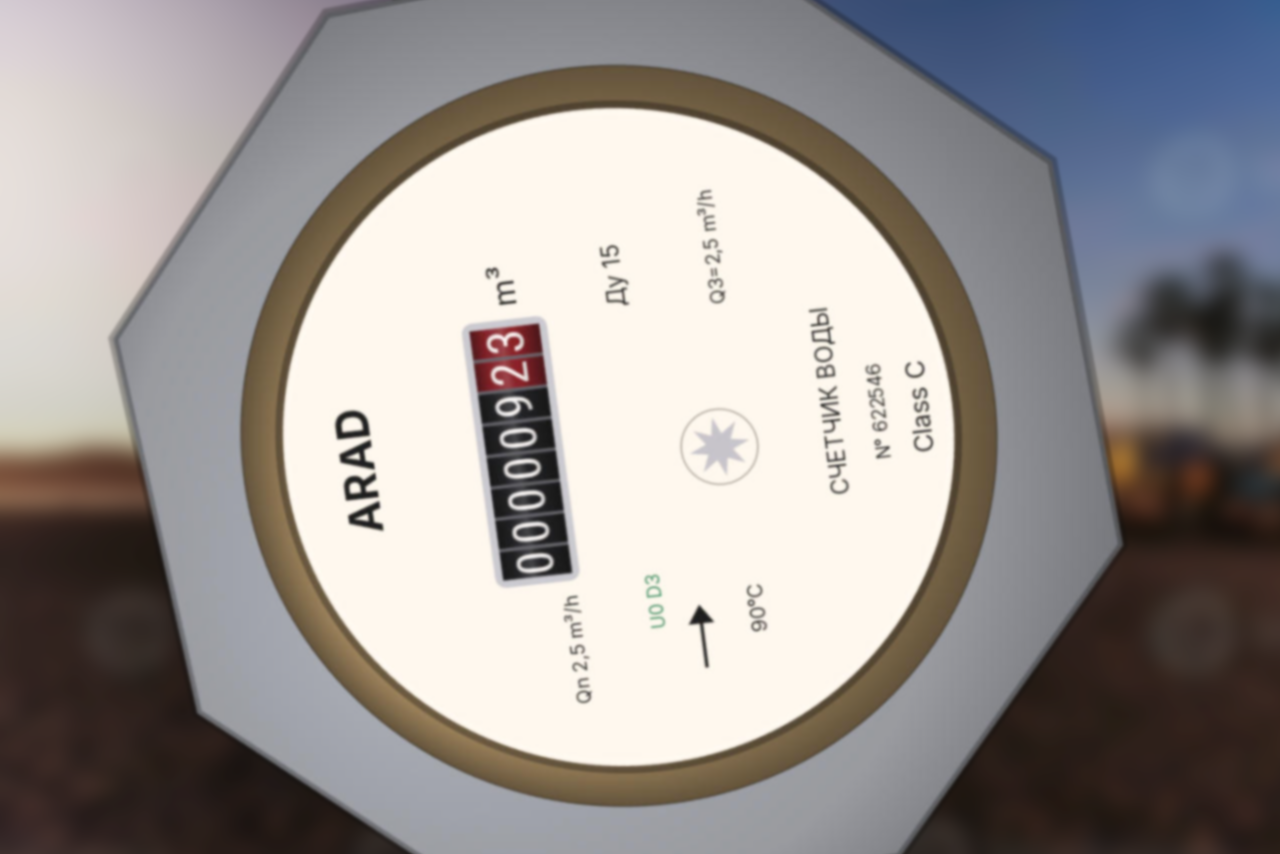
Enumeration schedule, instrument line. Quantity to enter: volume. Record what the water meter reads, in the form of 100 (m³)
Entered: 9.23 (m³)
